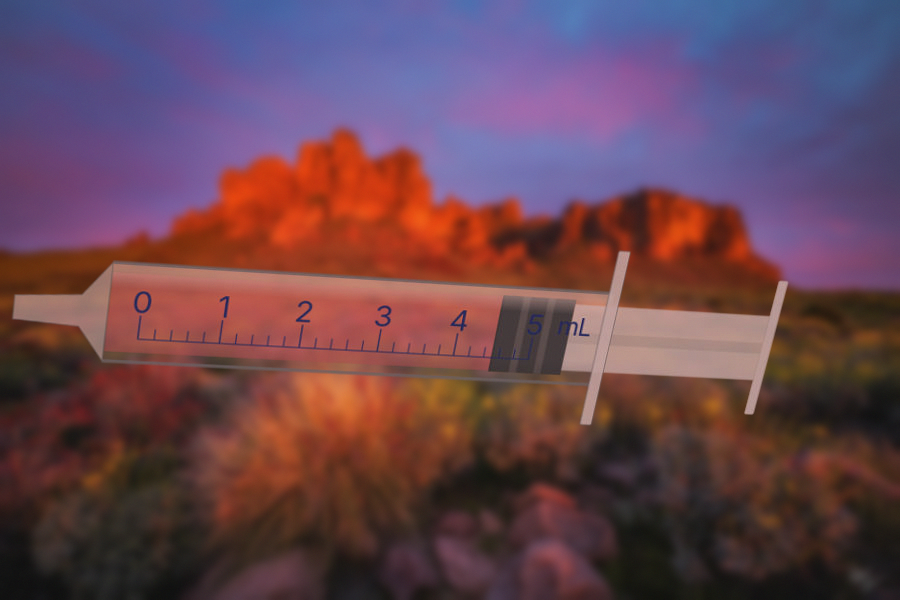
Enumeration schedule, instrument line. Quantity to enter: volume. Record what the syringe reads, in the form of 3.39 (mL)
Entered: 4.5 (mL)
